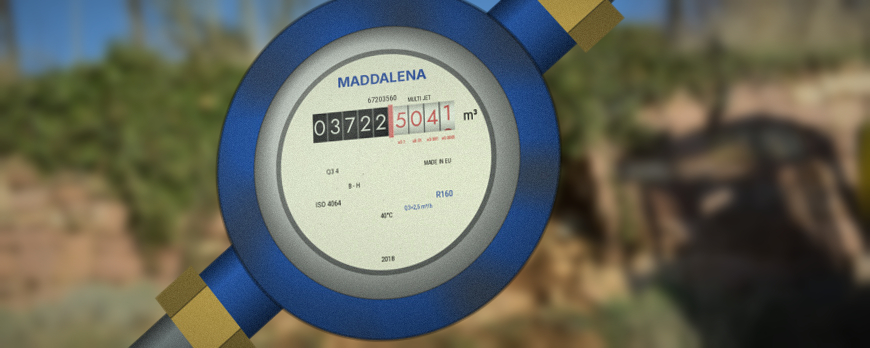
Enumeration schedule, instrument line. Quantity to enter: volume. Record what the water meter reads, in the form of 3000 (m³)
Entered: 3722.5041 (m³)
